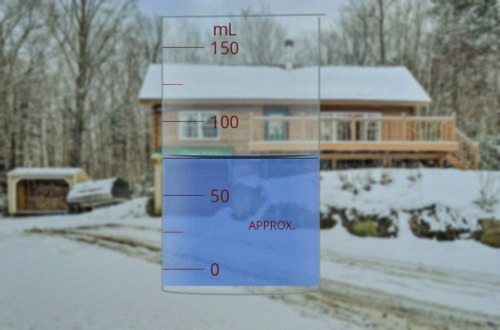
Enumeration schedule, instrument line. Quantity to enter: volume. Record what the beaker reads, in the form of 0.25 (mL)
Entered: 75 (mL)
